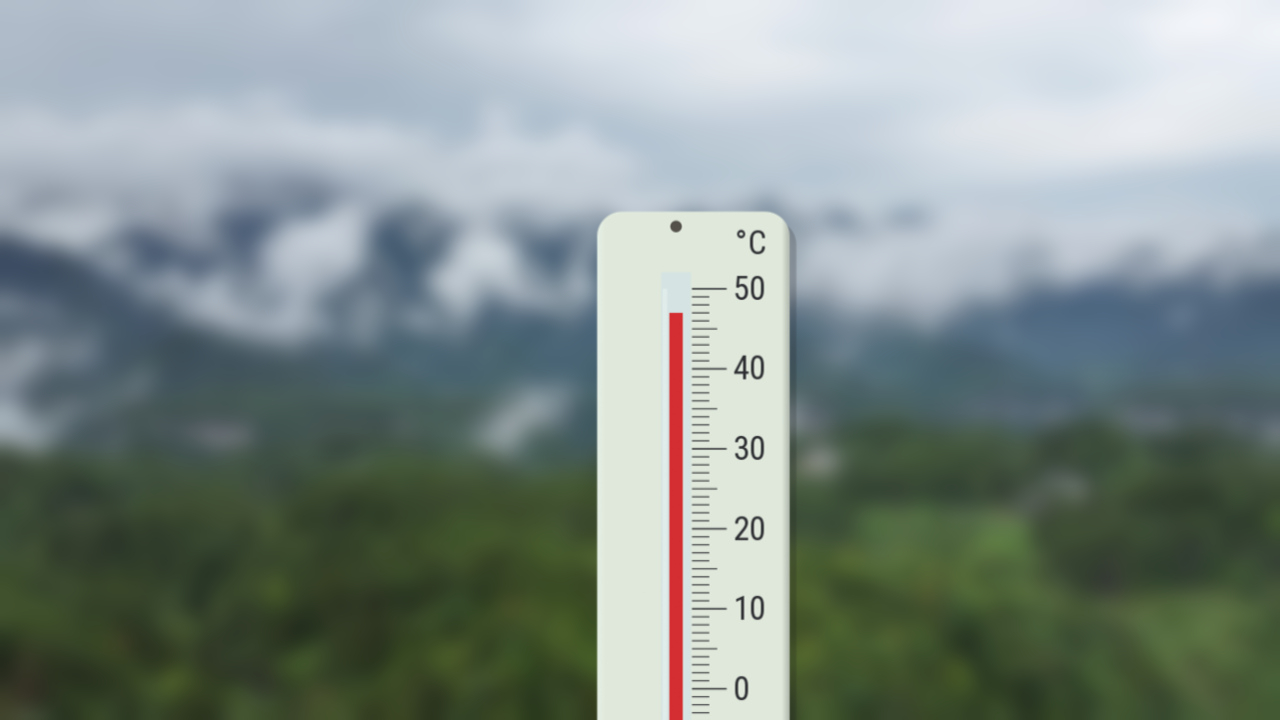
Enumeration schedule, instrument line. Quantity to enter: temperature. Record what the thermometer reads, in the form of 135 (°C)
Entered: 47 (°C)
